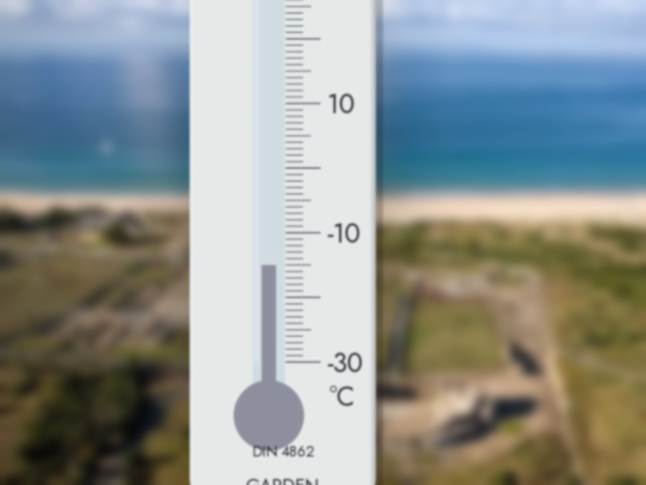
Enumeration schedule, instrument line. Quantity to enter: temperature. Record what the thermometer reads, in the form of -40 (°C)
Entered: -15 (°C)
